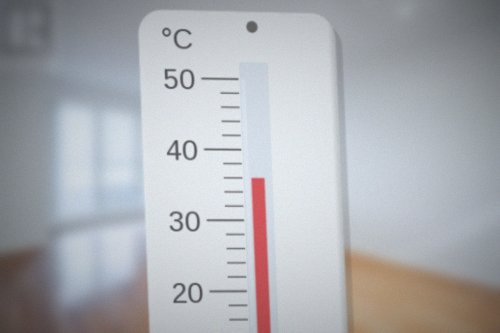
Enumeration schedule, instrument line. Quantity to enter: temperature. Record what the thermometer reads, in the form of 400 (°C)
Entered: 36 (°C)
